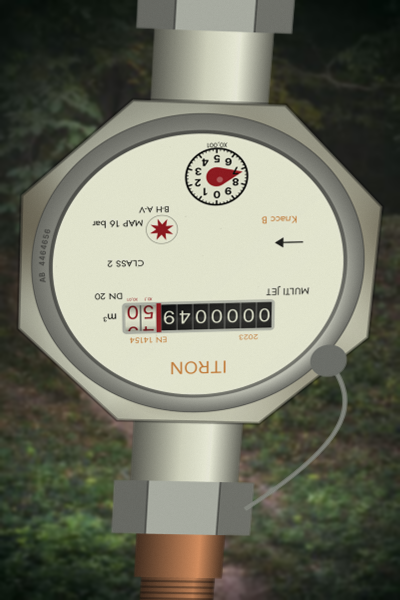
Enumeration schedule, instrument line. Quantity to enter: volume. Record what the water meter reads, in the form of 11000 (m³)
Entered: 49.497 (m³)
